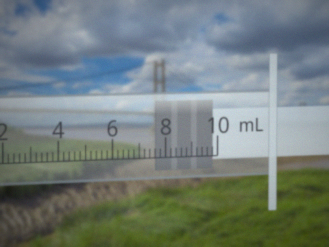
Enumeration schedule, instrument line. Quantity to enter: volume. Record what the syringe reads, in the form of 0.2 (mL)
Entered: 7.6 (mL)
